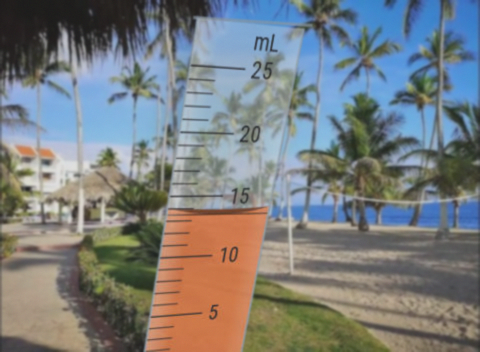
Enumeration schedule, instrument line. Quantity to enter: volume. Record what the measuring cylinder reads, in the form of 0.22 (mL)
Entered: 13.5 (mL)
